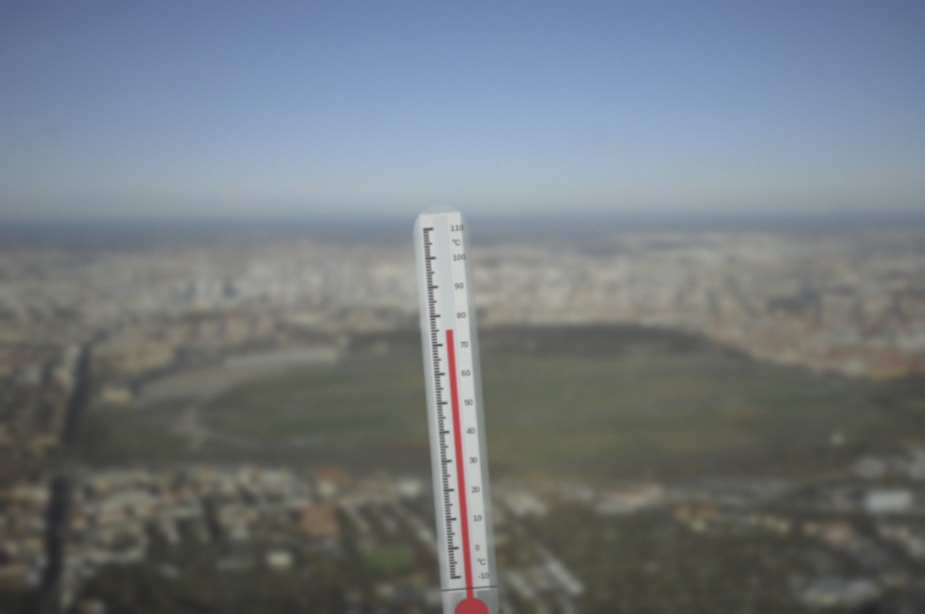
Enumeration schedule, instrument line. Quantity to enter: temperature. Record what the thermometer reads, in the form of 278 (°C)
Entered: 75 (°C)
